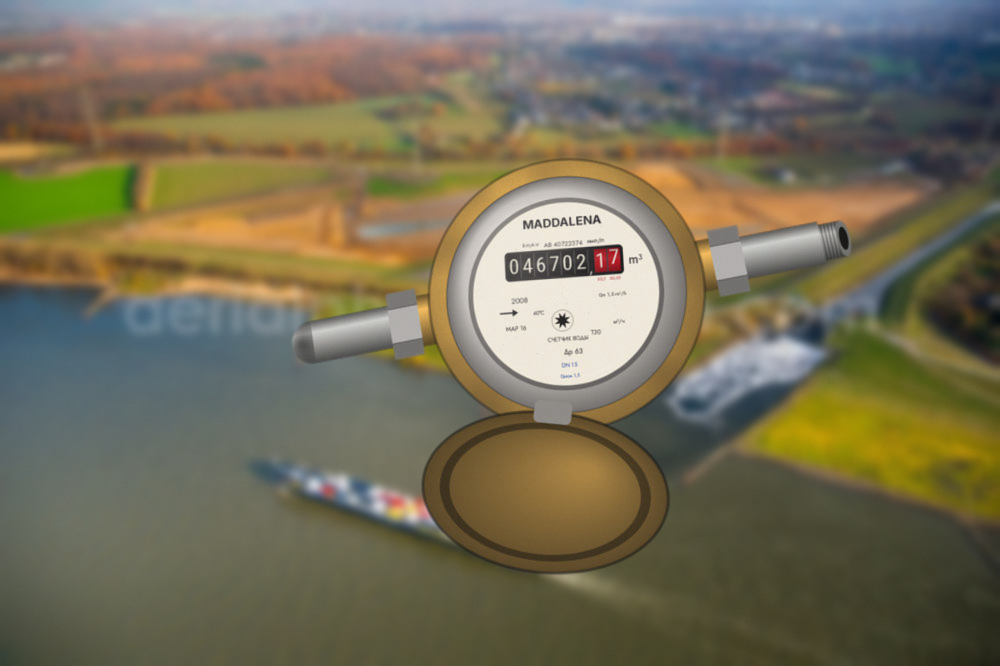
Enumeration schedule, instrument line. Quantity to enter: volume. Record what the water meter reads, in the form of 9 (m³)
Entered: 46702.17 (m³)
